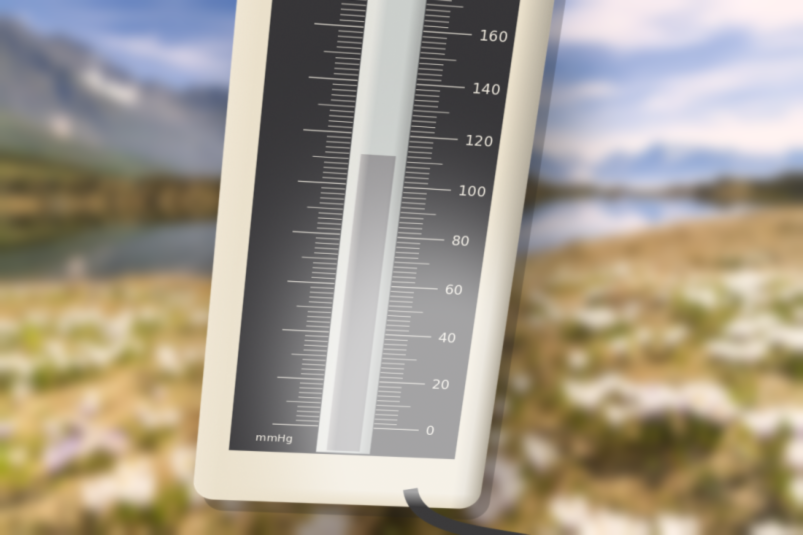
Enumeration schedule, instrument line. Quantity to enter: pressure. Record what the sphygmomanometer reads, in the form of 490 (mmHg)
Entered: 112 (mmHg)
